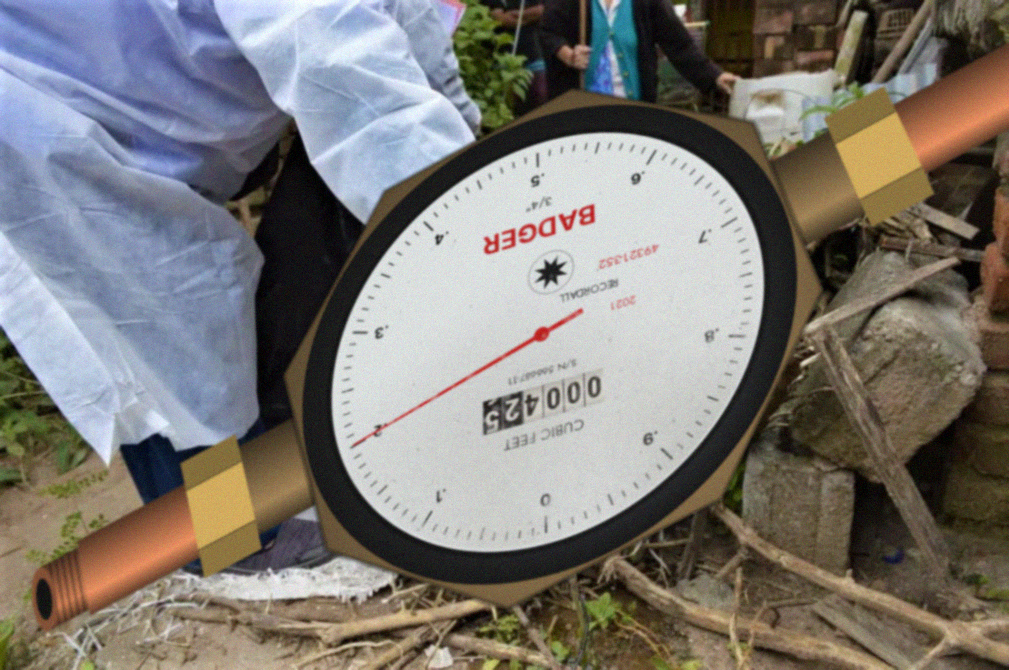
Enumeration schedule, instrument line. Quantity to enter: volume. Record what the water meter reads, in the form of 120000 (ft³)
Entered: 425.20 (ft³)
